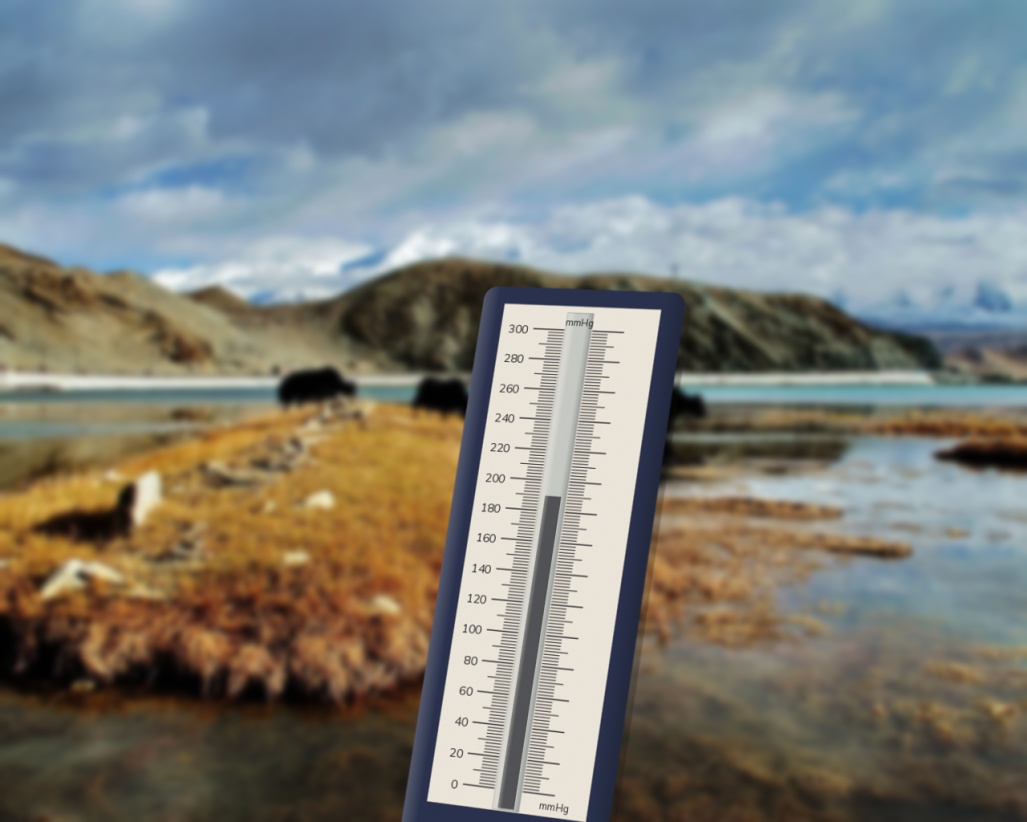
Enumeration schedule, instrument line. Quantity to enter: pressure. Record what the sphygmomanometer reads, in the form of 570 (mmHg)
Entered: 190 (mmHg)
